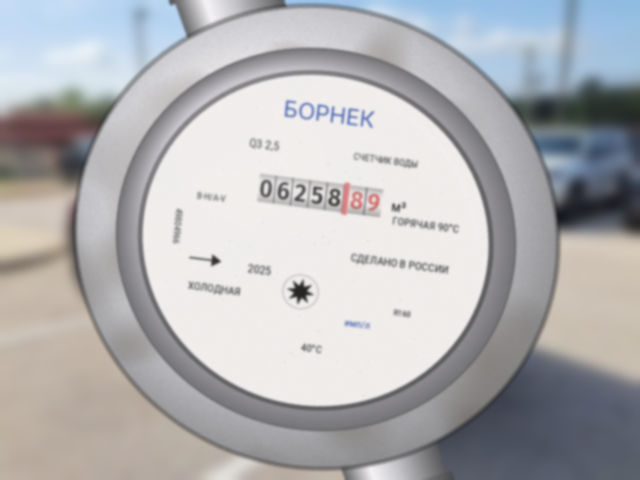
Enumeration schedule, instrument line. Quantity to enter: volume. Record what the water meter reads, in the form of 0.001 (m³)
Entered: 6258.89 (m³)
